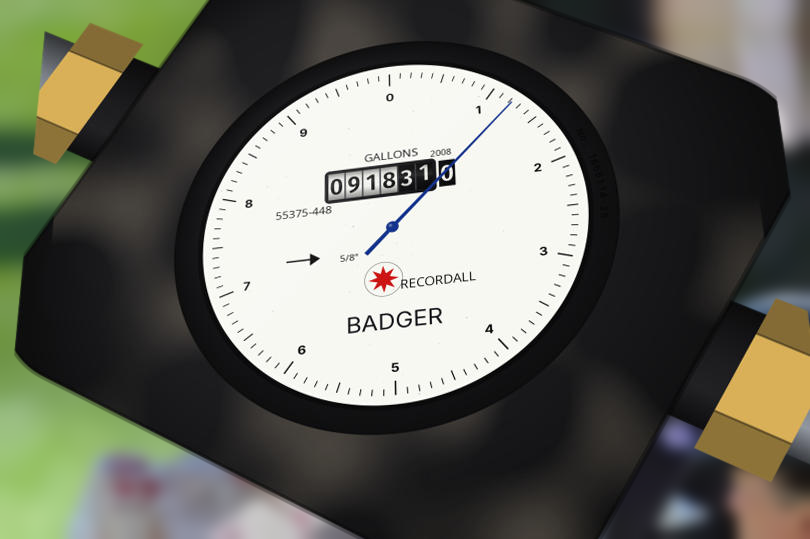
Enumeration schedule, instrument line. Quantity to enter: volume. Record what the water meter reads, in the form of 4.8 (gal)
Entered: 918311.2 (gal)
